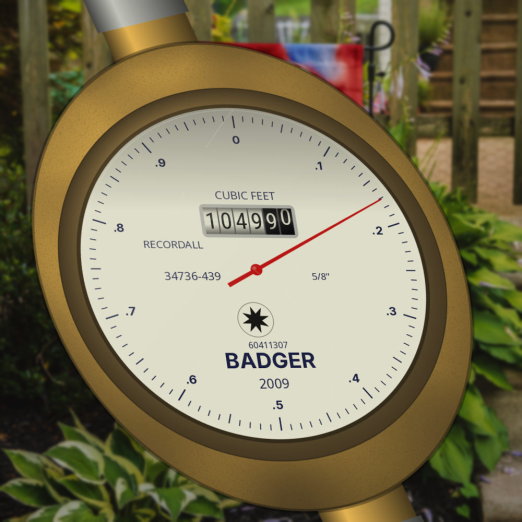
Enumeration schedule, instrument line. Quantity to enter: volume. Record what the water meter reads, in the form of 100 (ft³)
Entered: 104990.17 (ft³)
